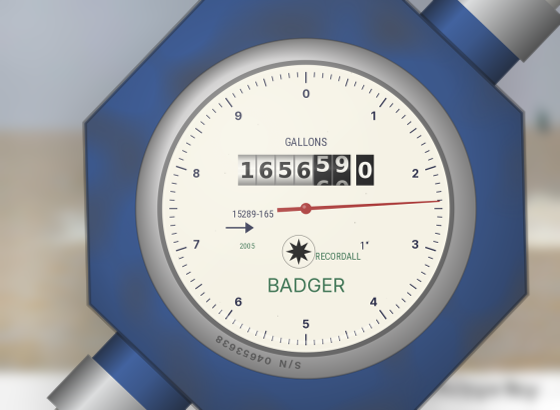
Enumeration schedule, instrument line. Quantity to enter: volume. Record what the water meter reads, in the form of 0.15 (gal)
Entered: 1656592.4 (gal)
